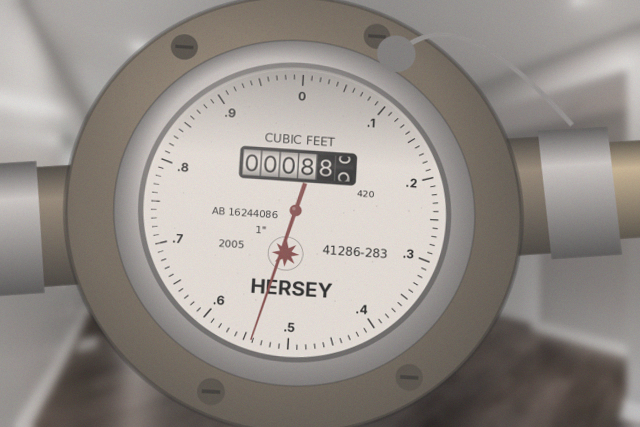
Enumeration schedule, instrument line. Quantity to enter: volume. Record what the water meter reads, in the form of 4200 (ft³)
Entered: 888.54 (ft³)
